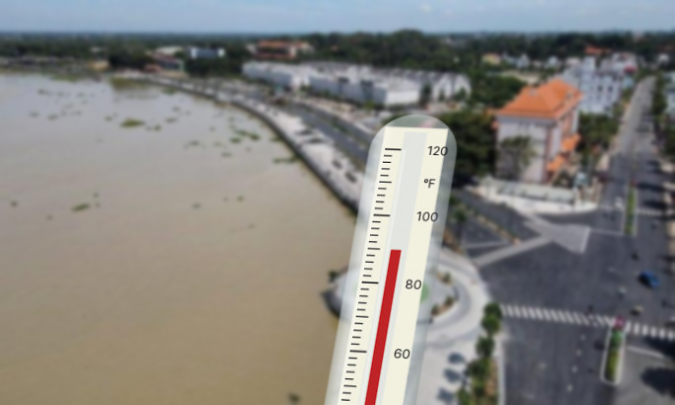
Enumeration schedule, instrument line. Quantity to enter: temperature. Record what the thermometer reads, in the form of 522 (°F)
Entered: 90 (°F)
